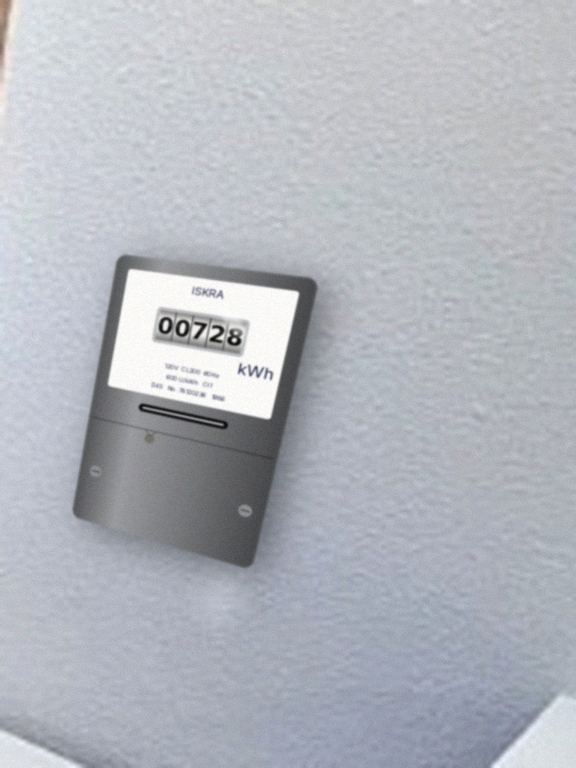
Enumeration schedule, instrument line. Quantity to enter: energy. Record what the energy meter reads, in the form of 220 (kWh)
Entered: 728 (kWh)
